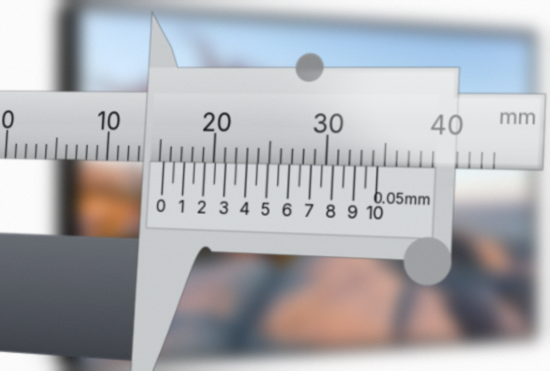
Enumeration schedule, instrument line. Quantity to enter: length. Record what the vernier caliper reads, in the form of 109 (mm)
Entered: 15.4 (mm)
